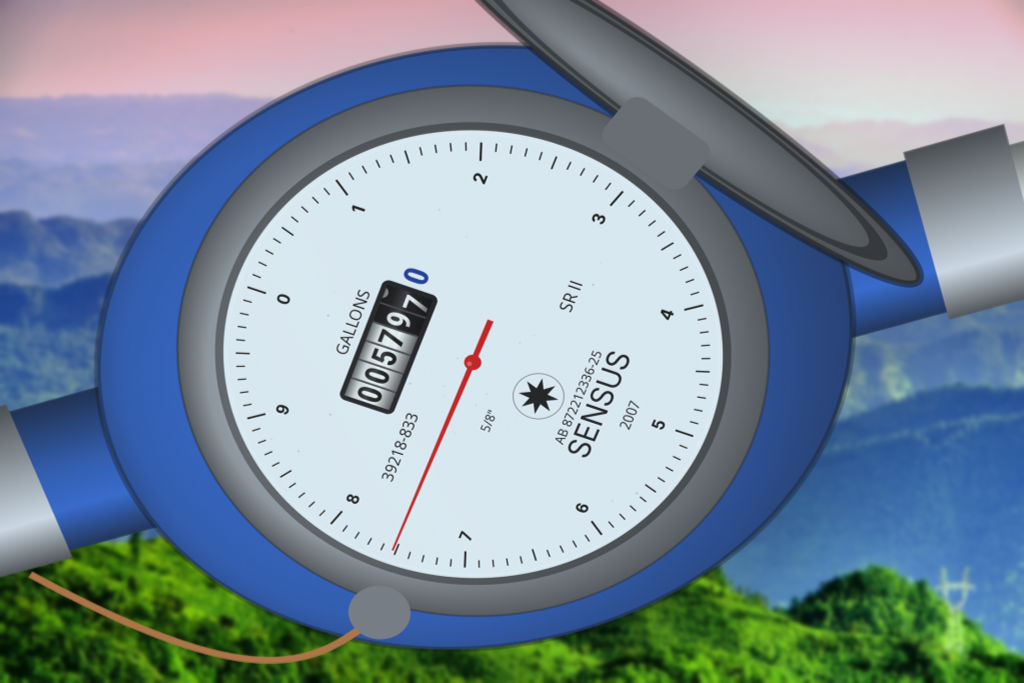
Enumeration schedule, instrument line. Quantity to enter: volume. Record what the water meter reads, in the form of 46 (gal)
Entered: 57967.5 (gal)
